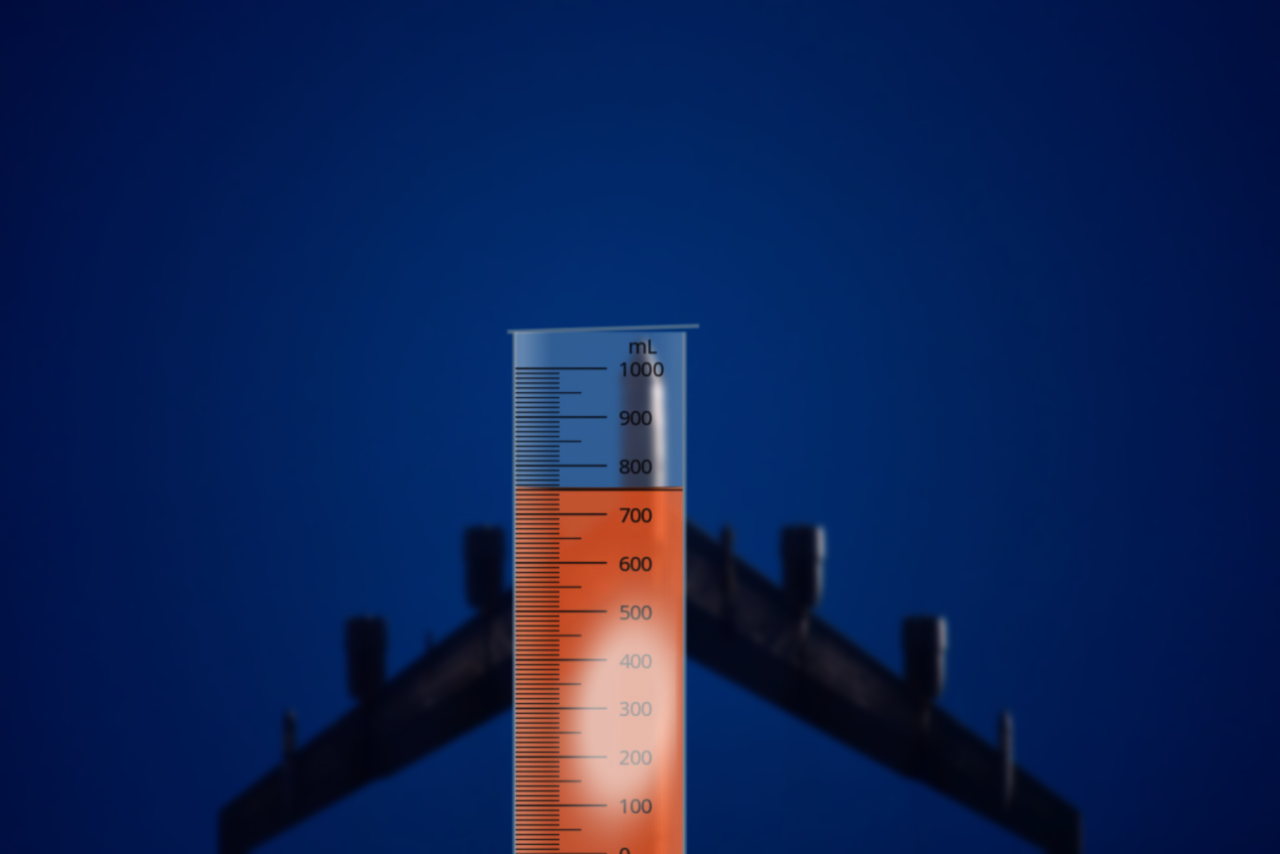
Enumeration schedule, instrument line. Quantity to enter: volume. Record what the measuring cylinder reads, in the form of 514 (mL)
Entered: 750 (mL)
